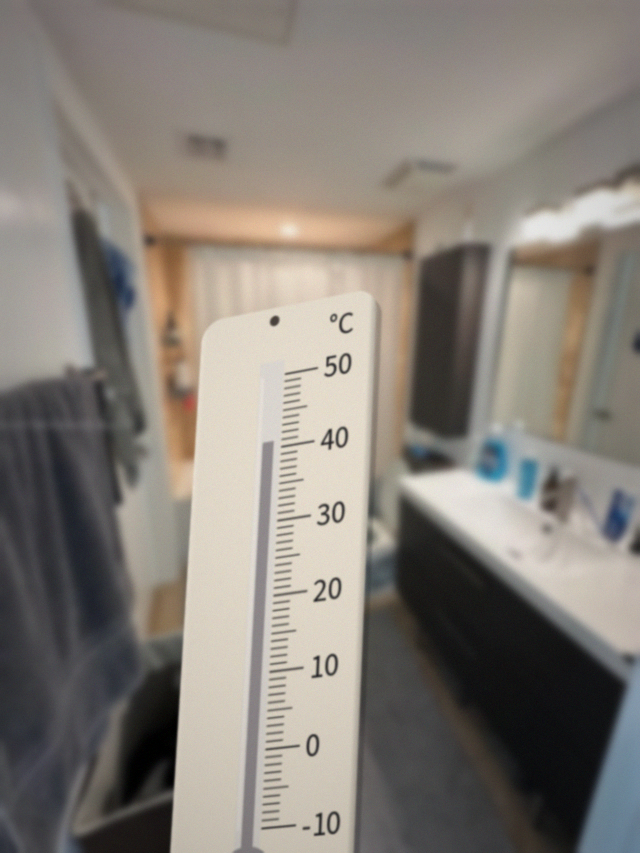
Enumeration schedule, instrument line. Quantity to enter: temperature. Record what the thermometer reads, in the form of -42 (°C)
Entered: 41 (°C)
